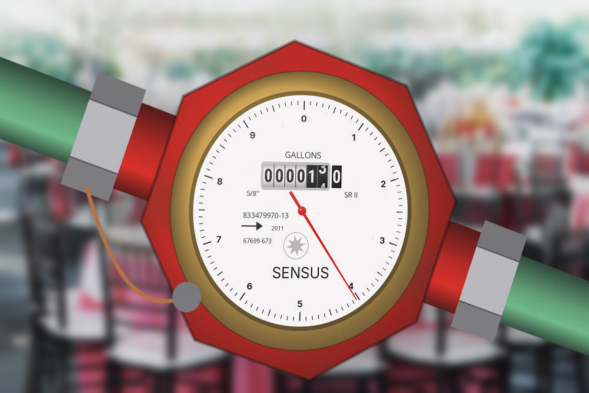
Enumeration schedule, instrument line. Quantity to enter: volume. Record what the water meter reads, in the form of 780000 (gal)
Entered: 134.0 (gal)
